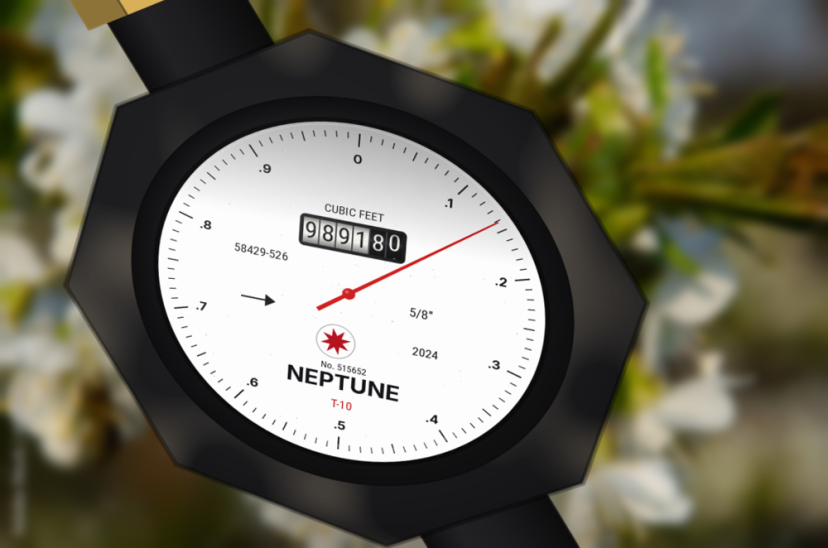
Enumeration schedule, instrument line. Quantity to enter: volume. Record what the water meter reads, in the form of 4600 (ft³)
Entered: 989180.14 (ft³)
